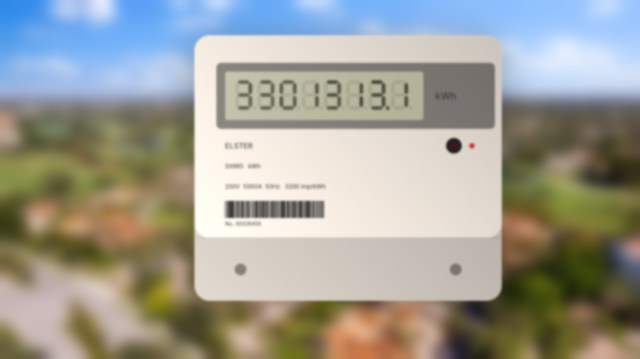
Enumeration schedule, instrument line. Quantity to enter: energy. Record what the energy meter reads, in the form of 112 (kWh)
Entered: 3301313.1 (kWh)
